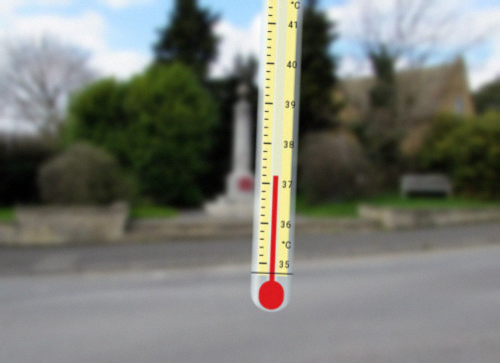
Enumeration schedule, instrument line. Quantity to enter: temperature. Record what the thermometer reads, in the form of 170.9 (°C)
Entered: 37.2 (°C)
